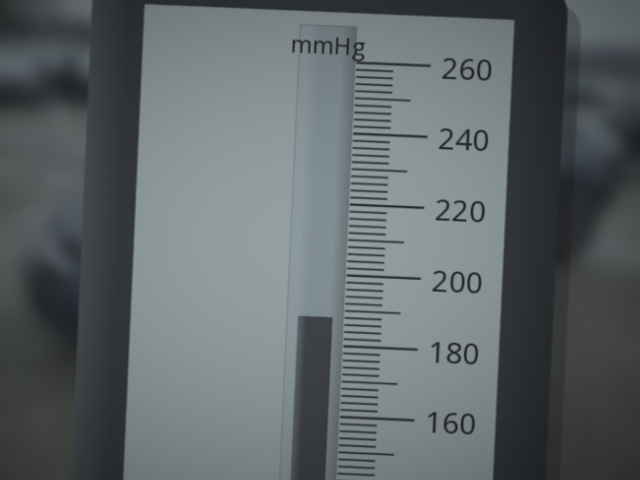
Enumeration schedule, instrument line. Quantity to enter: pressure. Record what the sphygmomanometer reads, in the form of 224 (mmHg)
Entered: 188 (mmHg)
